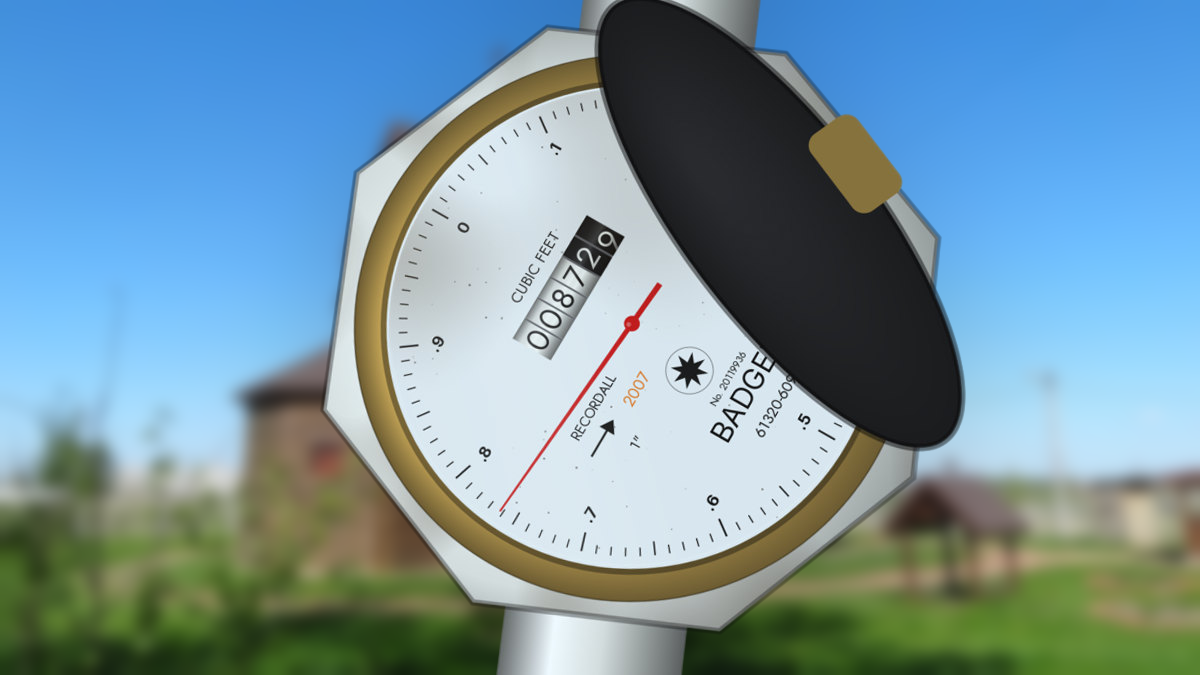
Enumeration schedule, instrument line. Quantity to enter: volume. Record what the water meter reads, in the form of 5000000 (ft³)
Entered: 8728.76 (ft³)
